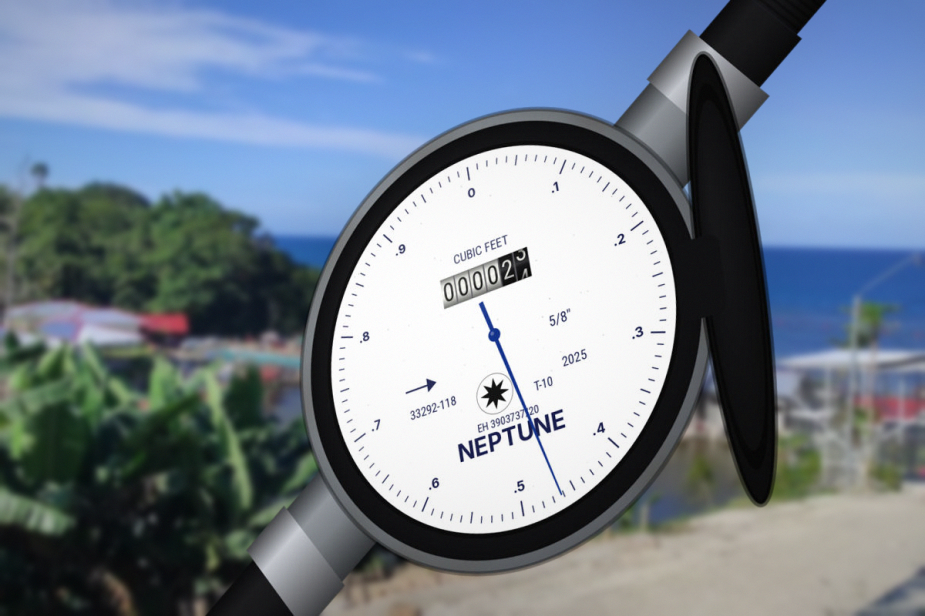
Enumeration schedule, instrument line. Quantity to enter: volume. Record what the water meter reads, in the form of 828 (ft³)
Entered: 23.46 (ft³)
